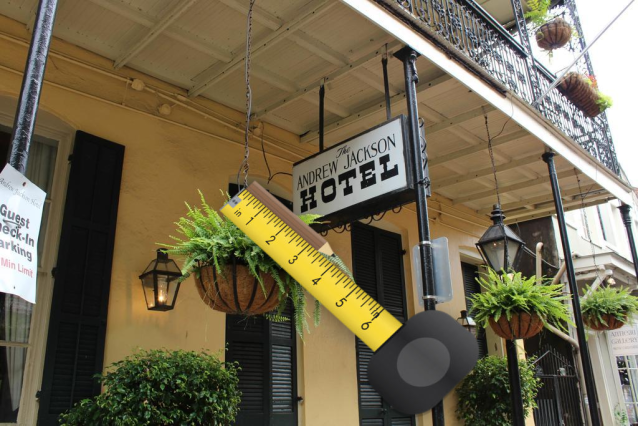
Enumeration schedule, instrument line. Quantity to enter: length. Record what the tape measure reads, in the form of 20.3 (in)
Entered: 3.875 (in)
